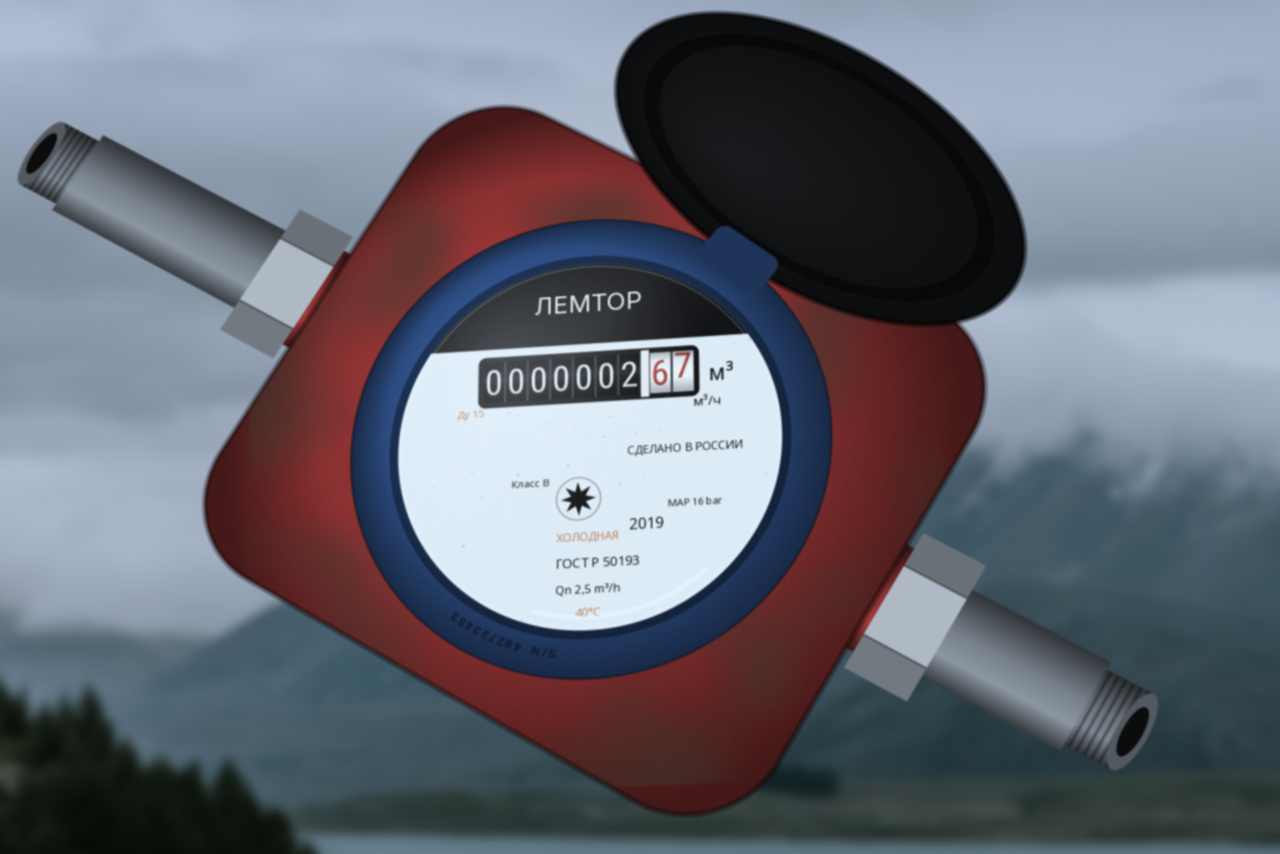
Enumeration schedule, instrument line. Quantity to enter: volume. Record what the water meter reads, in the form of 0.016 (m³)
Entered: 2.67 (m³)
